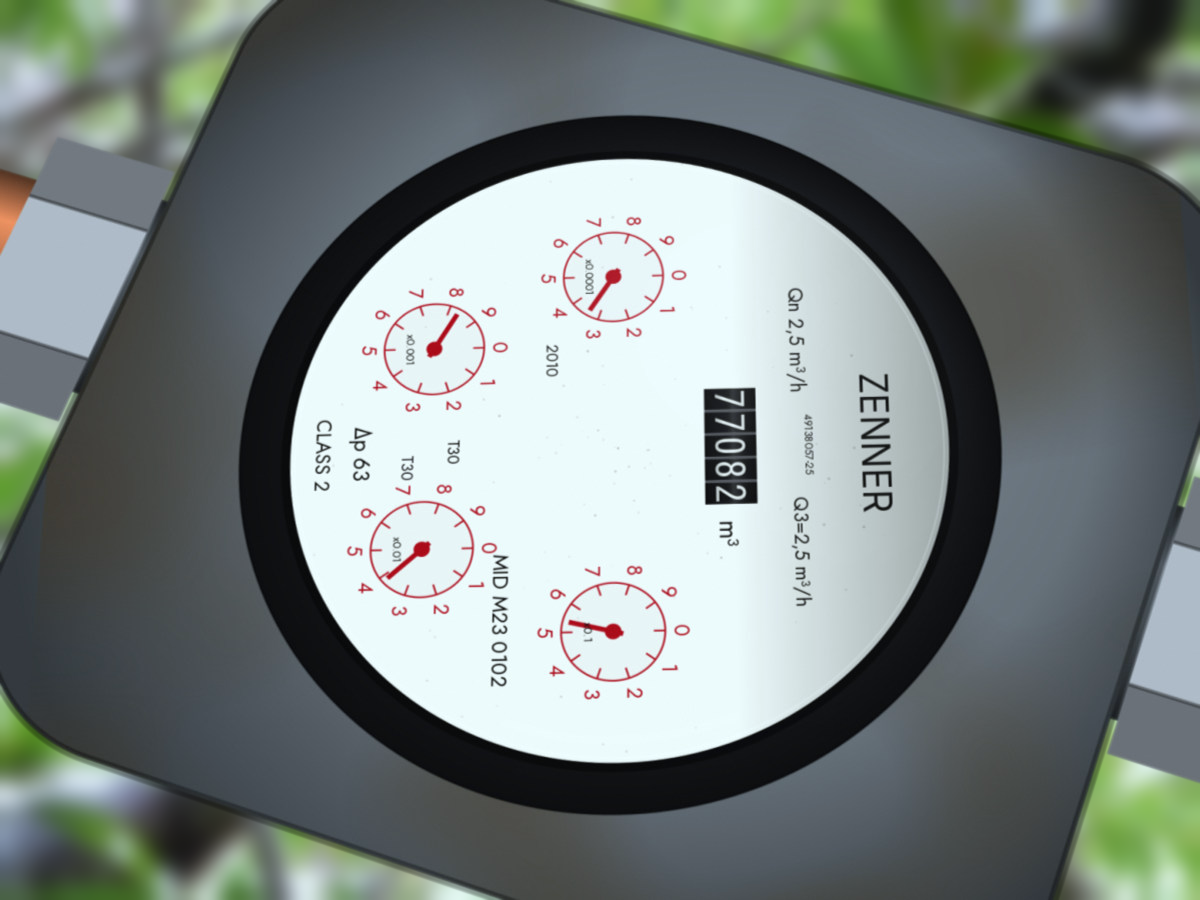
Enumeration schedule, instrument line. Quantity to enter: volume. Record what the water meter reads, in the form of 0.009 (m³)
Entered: 77082.5383 (m³)
